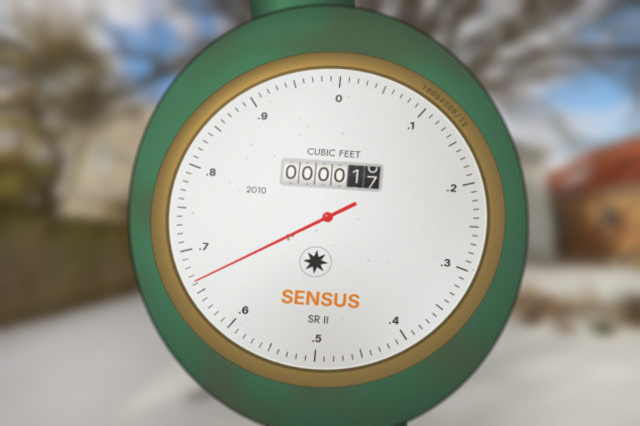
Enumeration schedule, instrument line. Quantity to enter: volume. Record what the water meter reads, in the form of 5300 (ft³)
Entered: 16.66 (ft³)
